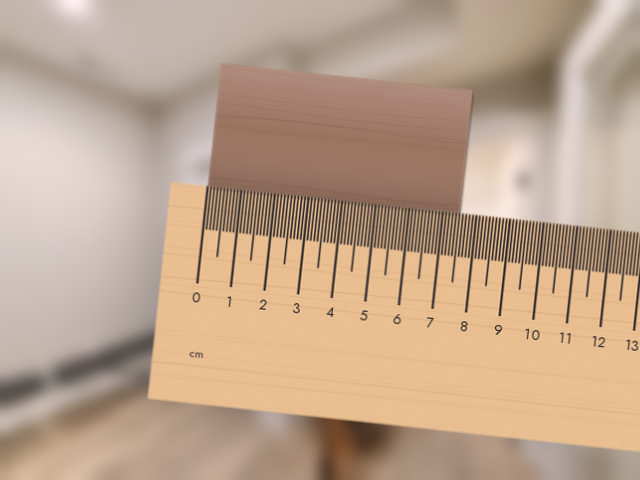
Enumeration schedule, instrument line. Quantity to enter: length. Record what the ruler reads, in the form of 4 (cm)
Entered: 7.5 (cm)
